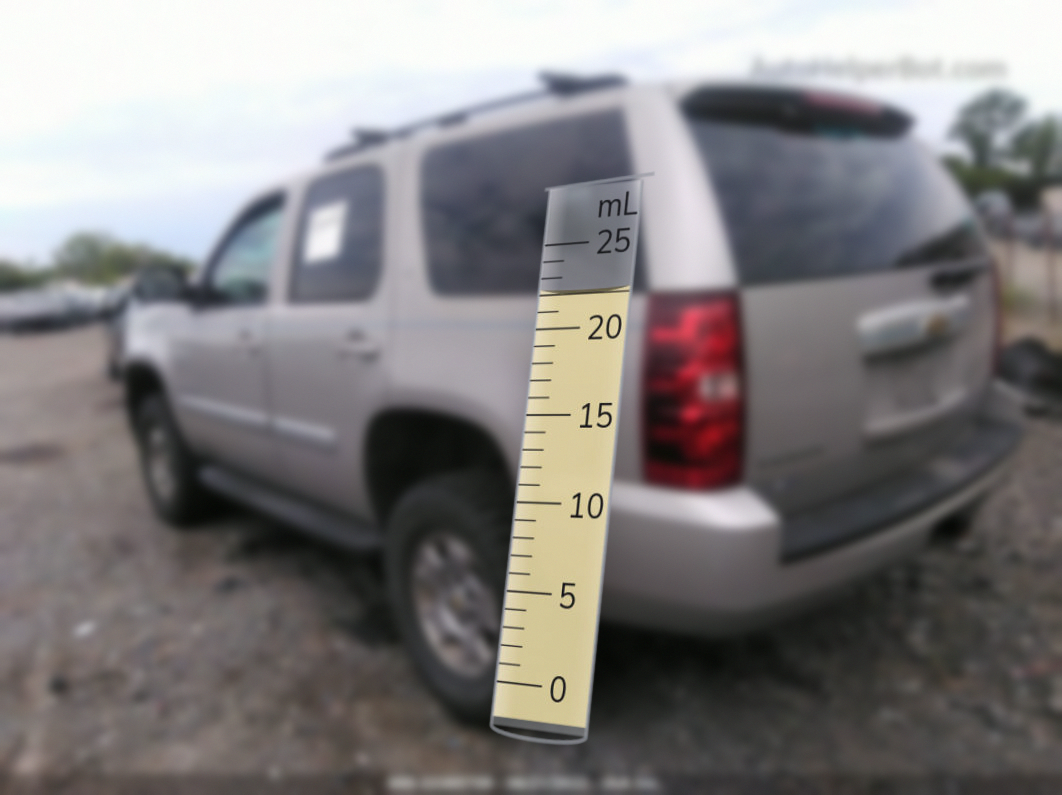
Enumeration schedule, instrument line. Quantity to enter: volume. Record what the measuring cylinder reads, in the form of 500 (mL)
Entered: 22 (mL)
